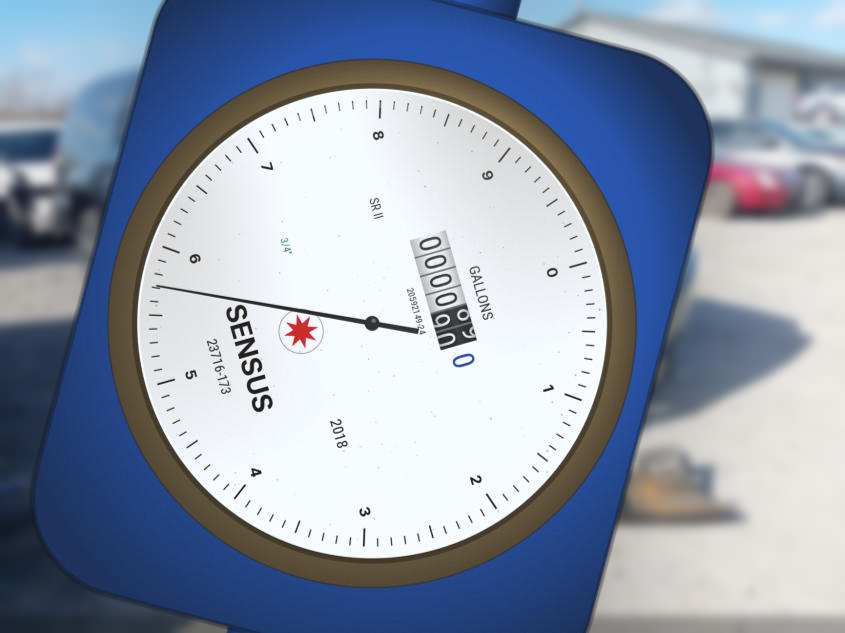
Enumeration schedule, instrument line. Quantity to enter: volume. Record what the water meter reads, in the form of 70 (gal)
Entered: 895.7 (gal)
